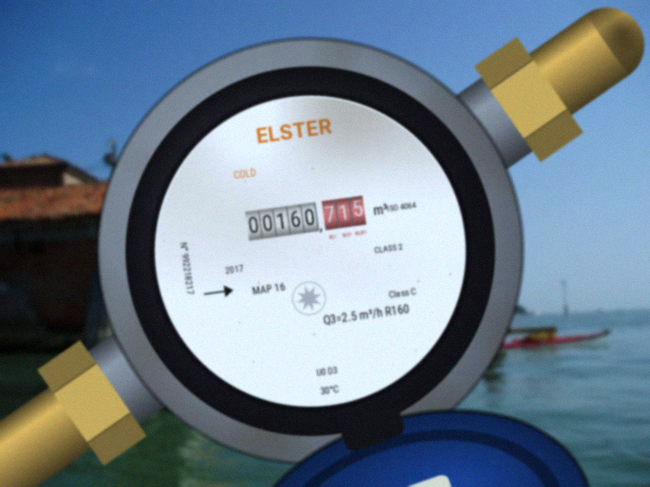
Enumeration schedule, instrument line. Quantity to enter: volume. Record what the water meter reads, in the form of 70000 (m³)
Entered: 160.715 (m³)
